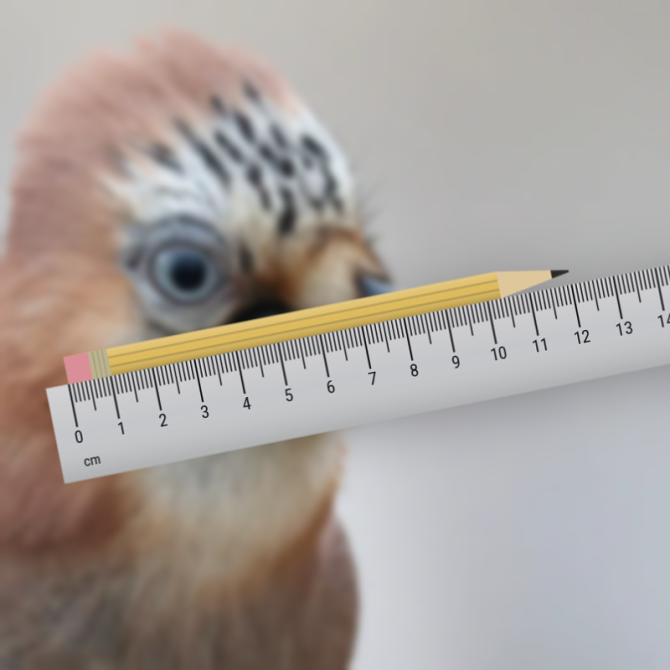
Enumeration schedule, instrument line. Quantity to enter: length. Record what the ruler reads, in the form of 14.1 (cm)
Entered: 12 (cm)
